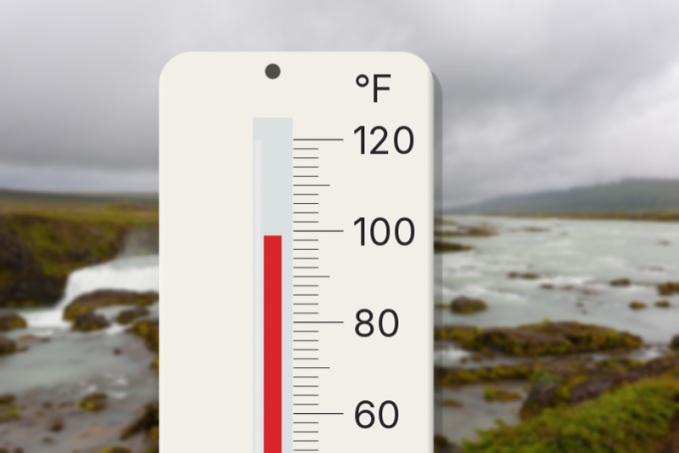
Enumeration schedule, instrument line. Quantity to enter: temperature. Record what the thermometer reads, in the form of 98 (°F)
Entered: 99 (°F)
